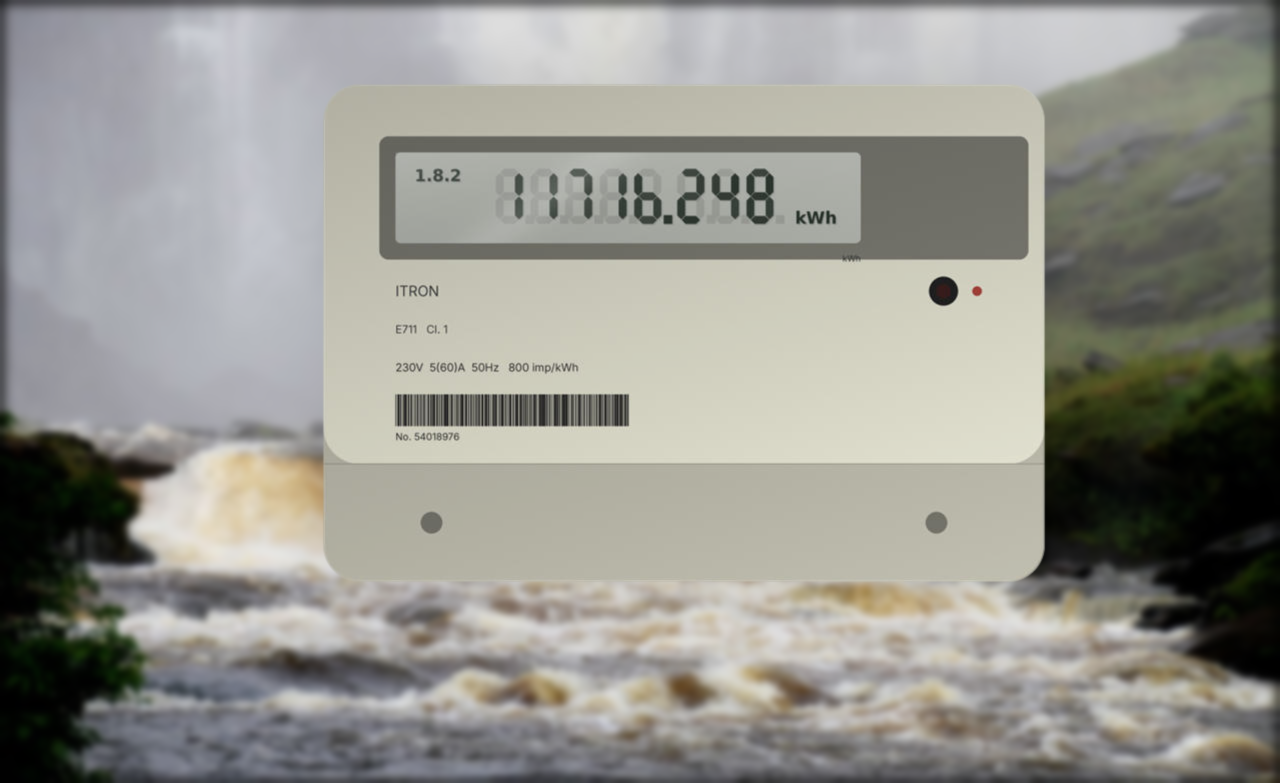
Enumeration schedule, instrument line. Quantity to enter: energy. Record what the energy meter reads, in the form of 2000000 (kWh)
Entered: 11716.248 (kWh)
